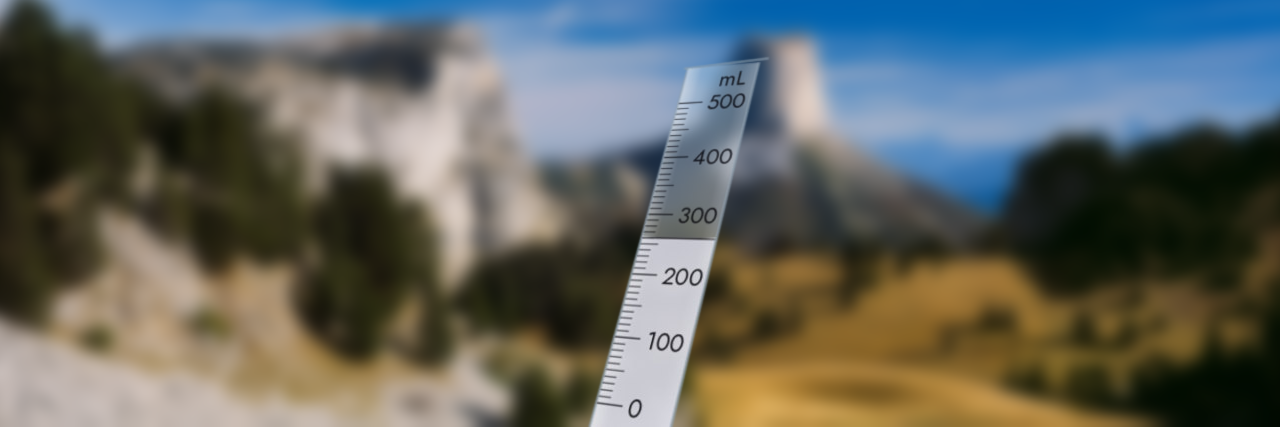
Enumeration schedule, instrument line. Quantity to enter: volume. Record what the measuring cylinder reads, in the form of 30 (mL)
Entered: 260 (mL)
